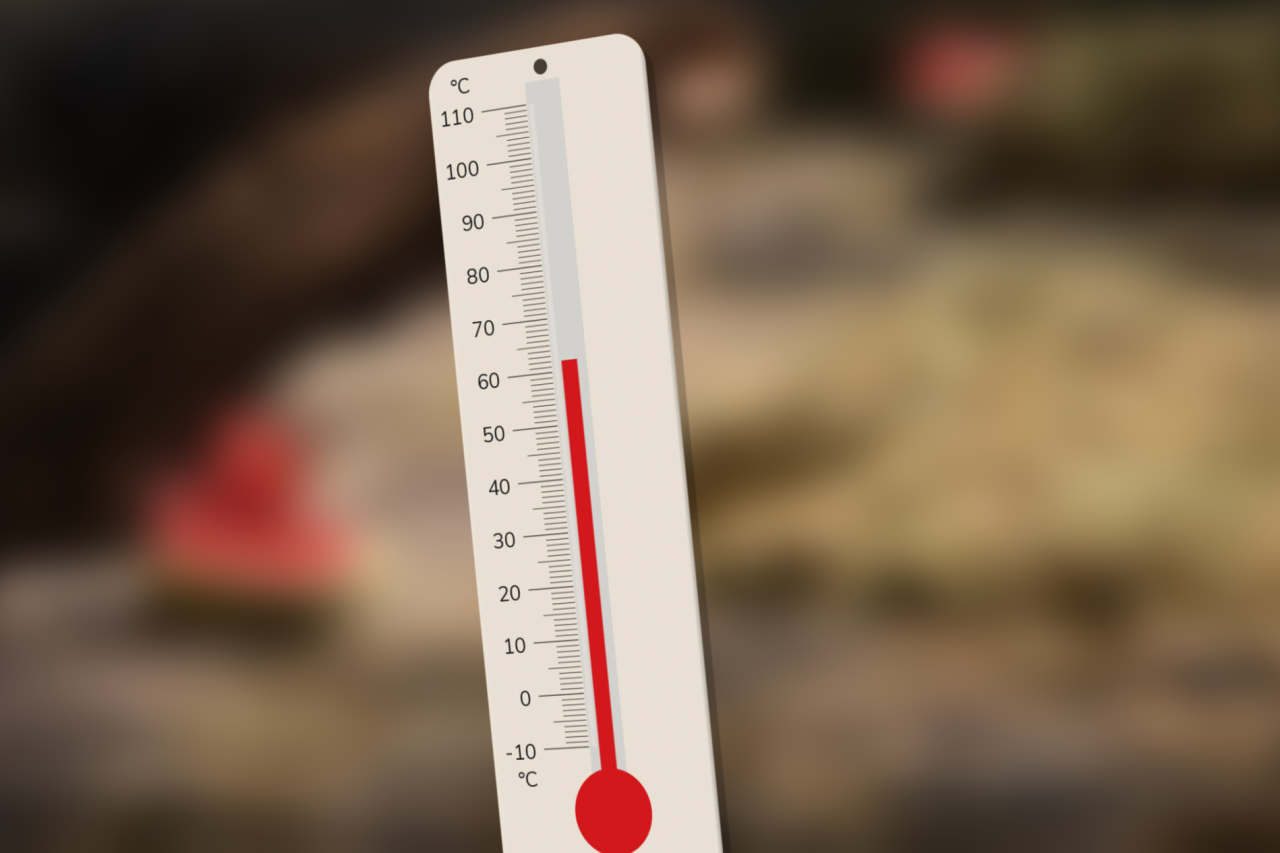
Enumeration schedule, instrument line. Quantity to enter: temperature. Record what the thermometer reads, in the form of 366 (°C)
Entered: 62 (°C)
